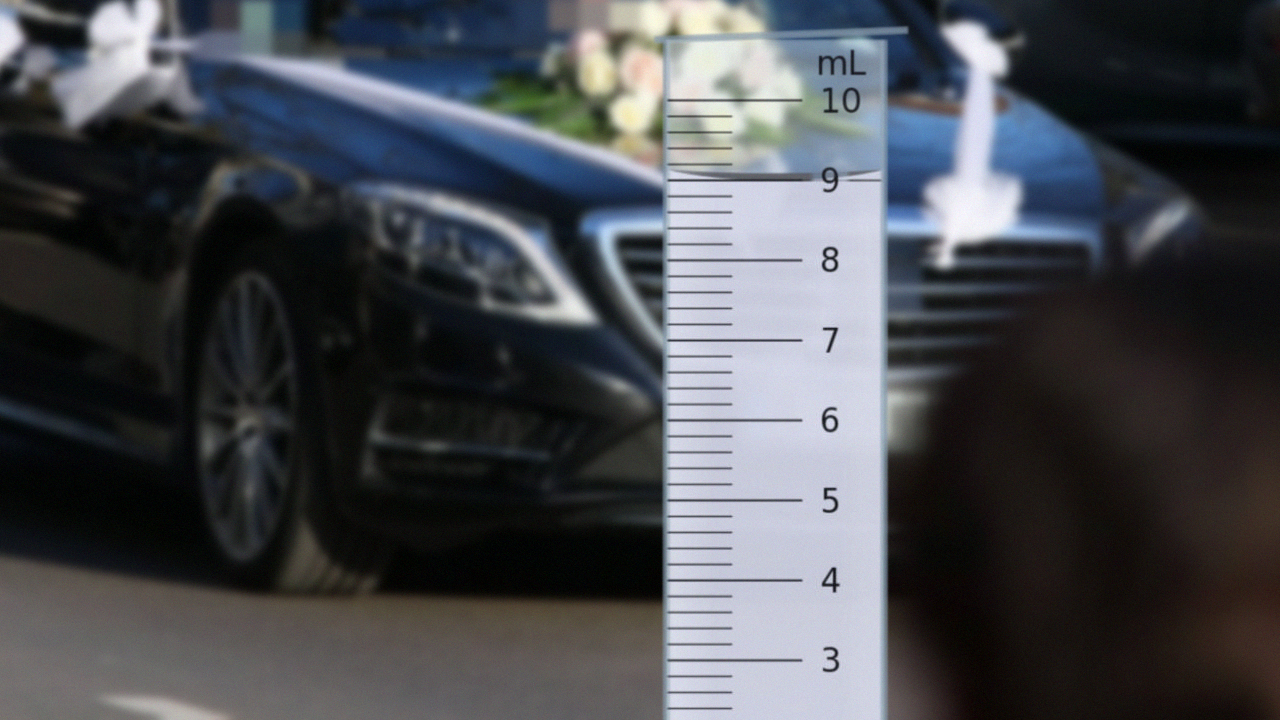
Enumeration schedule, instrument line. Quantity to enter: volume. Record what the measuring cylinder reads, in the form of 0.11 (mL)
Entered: 9 (mL)
